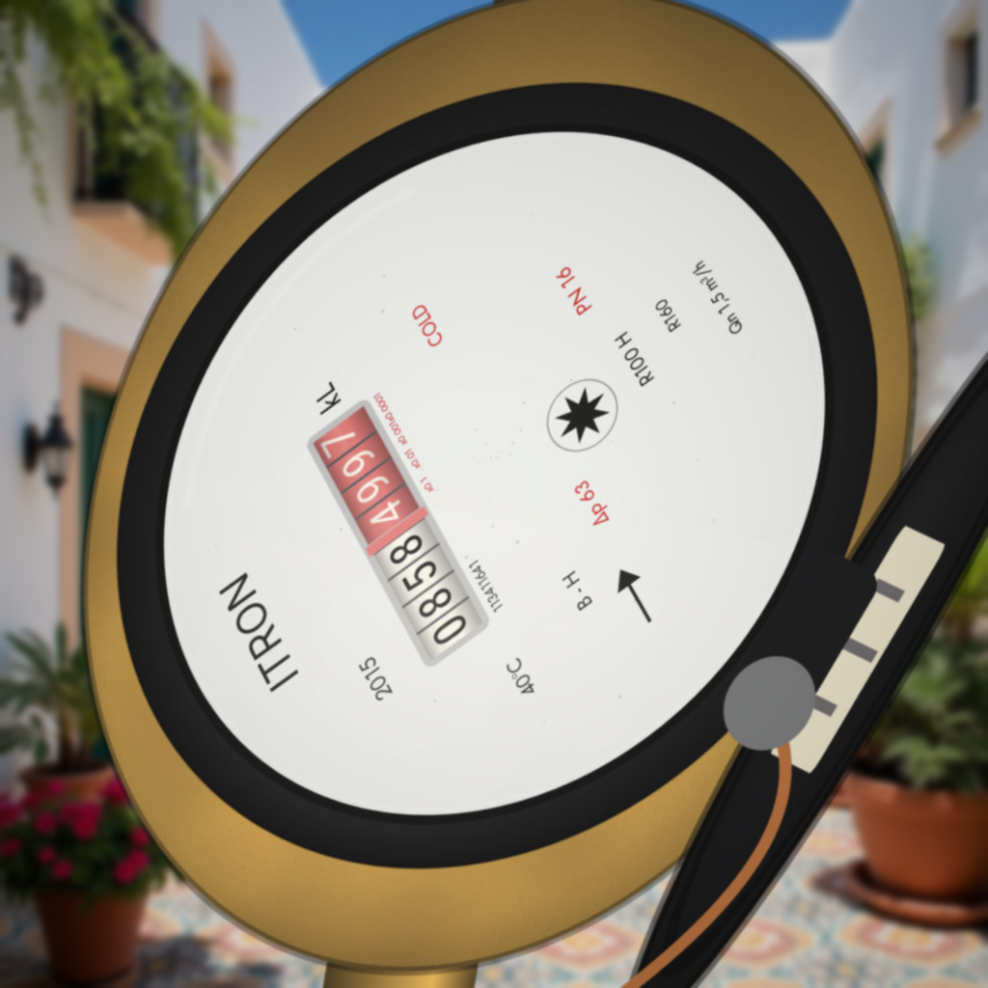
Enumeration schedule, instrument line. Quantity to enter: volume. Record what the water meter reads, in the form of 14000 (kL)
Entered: 858.4997 (kL)
